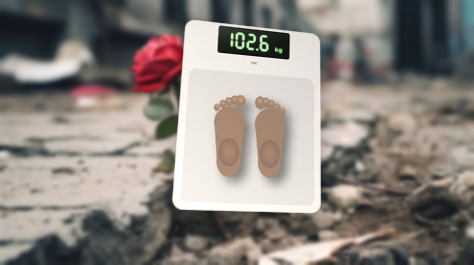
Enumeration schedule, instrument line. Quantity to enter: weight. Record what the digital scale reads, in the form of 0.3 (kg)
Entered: 102.6 (kg)
